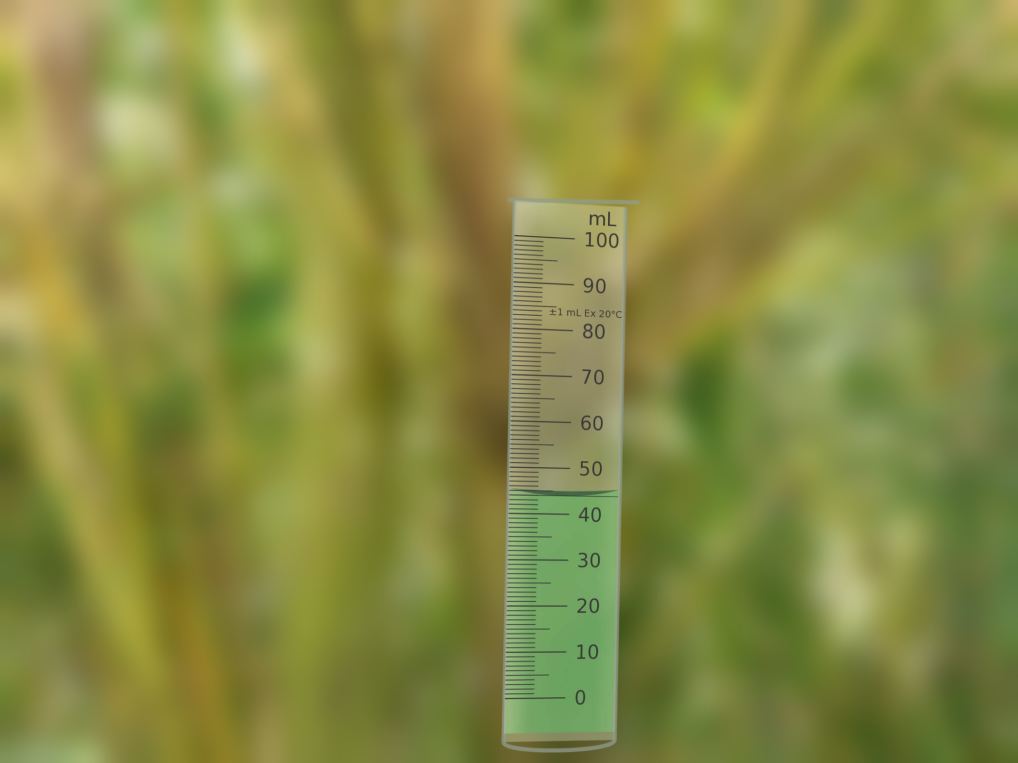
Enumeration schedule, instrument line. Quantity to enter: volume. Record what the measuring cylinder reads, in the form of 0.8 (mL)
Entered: 44 (mL)
